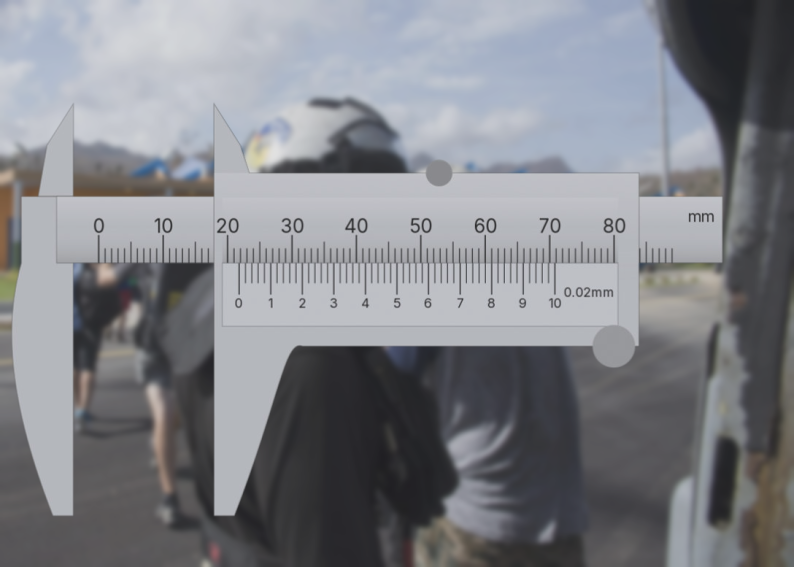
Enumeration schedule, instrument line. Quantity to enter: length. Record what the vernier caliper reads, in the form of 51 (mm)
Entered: 21.8 (mm)
